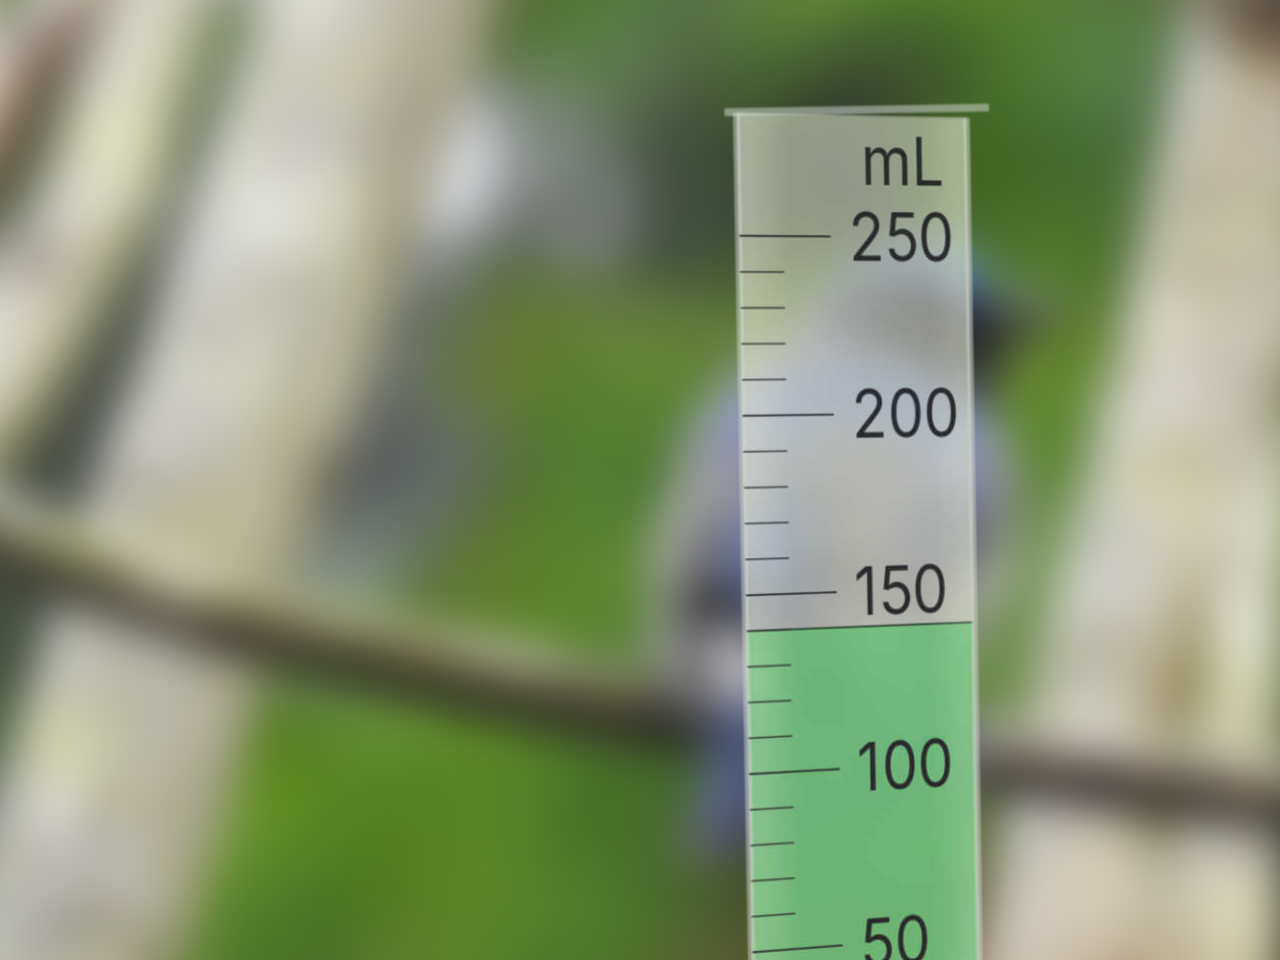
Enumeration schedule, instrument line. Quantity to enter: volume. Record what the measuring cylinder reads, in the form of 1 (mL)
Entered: 140 (mL)
